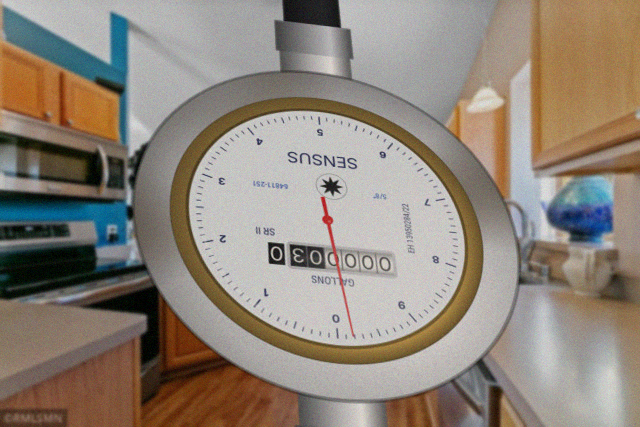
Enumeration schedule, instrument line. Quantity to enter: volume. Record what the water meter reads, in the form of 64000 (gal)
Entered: 29.8 (gal)
